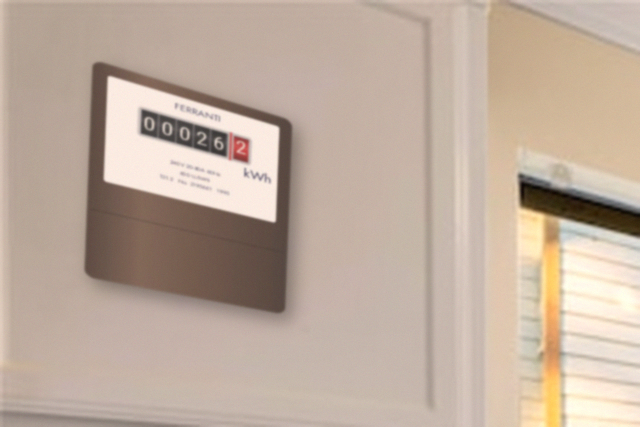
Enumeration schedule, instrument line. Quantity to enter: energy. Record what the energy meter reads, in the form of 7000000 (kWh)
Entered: 26.2 (kWh)
